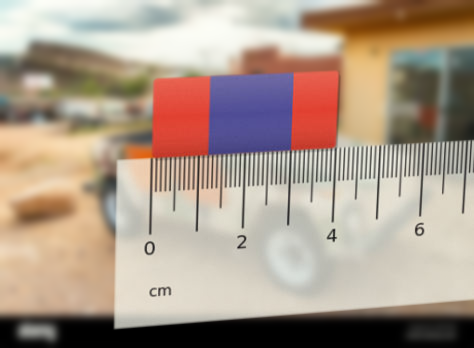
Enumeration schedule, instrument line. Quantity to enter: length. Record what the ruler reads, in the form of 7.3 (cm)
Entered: 4 (cm)
